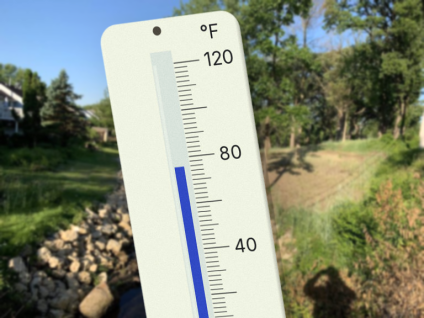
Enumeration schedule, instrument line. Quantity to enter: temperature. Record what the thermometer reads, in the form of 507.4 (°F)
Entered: 76 (°F)
